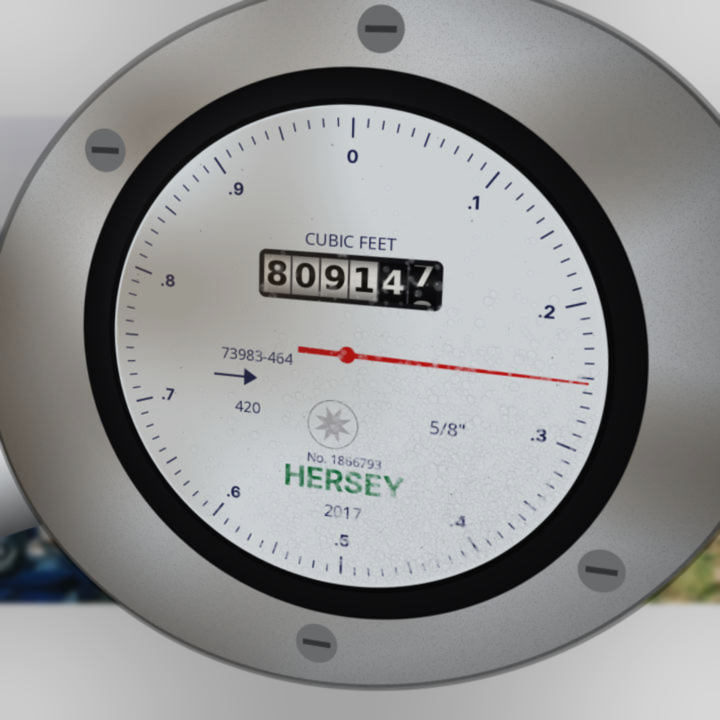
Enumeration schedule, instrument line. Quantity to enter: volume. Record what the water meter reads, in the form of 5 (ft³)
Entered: 809147.25 (ft³)
